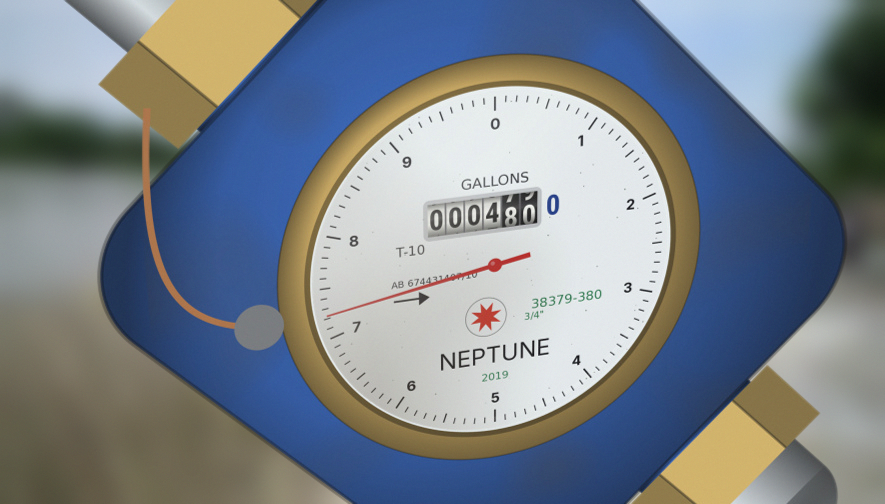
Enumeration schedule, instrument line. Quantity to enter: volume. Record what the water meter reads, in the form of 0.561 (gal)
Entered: 4797.2 (gal)
